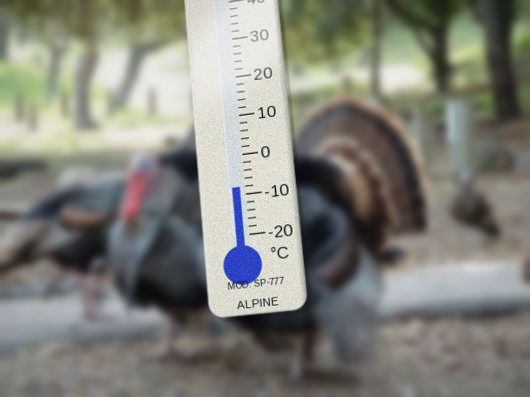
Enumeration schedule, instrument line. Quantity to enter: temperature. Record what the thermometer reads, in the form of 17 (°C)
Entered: -8 (°C)
